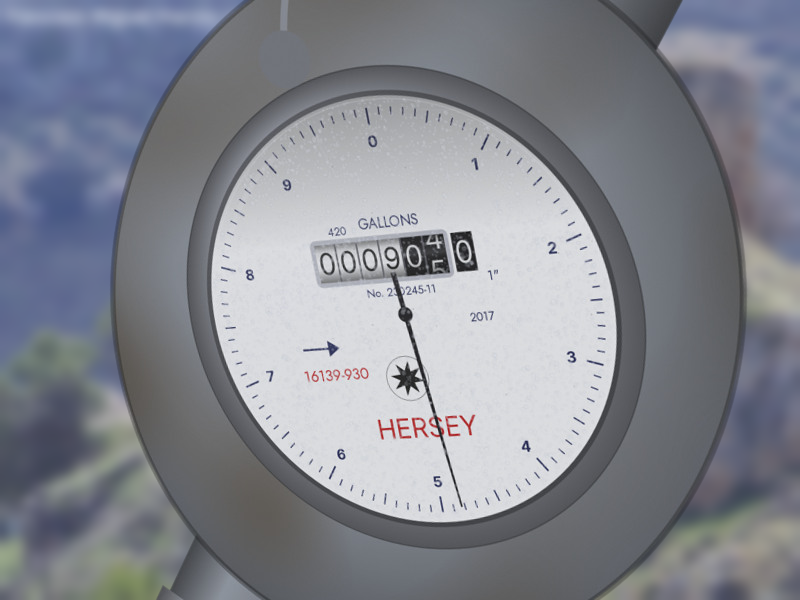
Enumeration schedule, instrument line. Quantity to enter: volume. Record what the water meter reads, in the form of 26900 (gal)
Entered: 9044.8 (gal)
